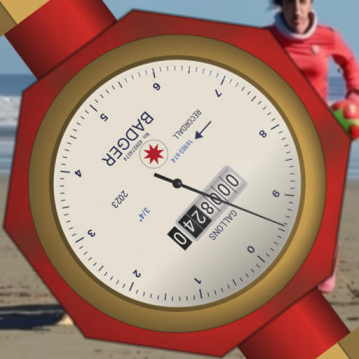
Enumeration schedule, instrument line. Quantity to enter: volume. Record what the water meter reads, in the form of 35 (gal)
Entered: 8239.4 (gal)
